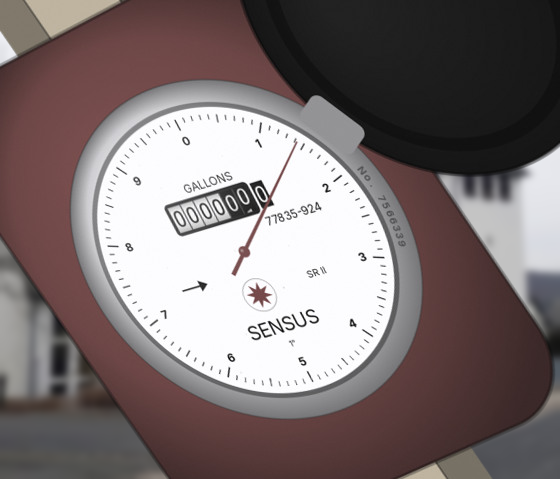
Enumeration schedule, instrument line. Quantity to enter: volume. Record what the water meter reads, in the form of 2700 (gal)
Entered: 1.4 (gal)
